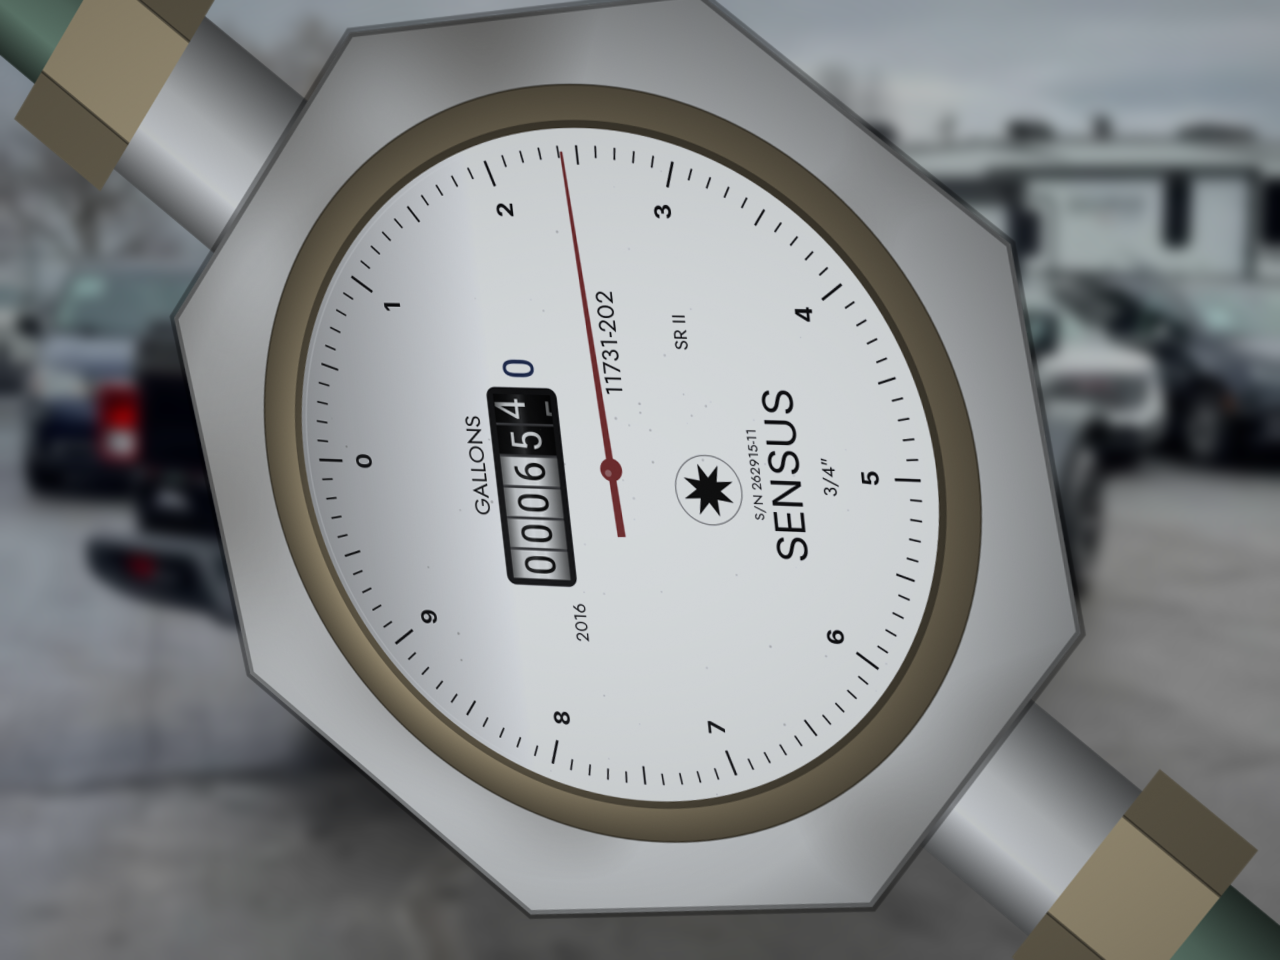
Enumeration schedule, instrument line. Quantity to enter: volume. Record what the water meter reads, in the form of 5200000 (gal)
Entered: 6542.4 (gal)
